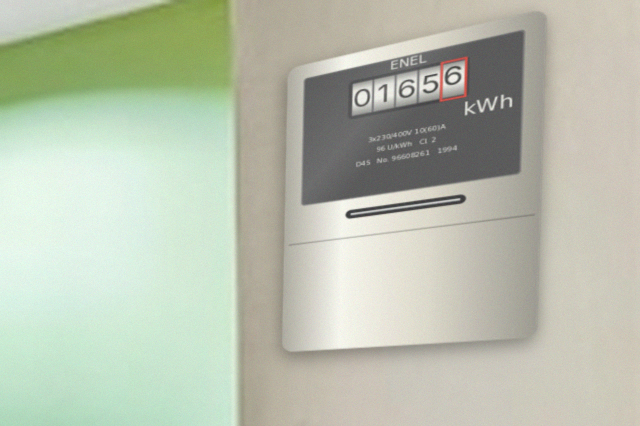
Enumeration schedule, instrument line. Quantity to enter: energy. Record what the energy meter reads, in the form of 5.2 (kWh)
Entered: 165.6 (kWh)
